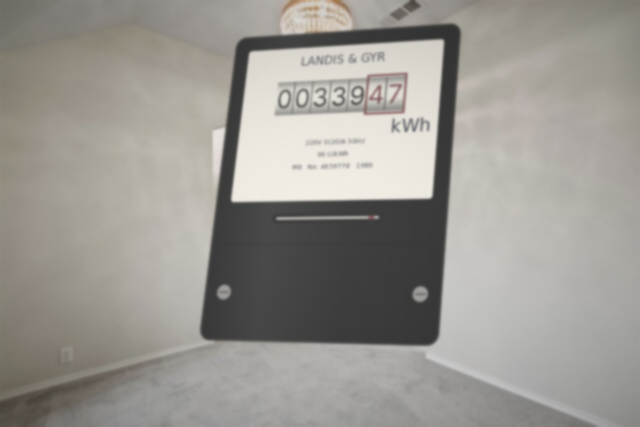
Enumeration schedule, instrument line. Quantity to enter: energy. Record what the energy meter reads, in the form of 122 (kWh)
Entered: 339.47 (kWh)
